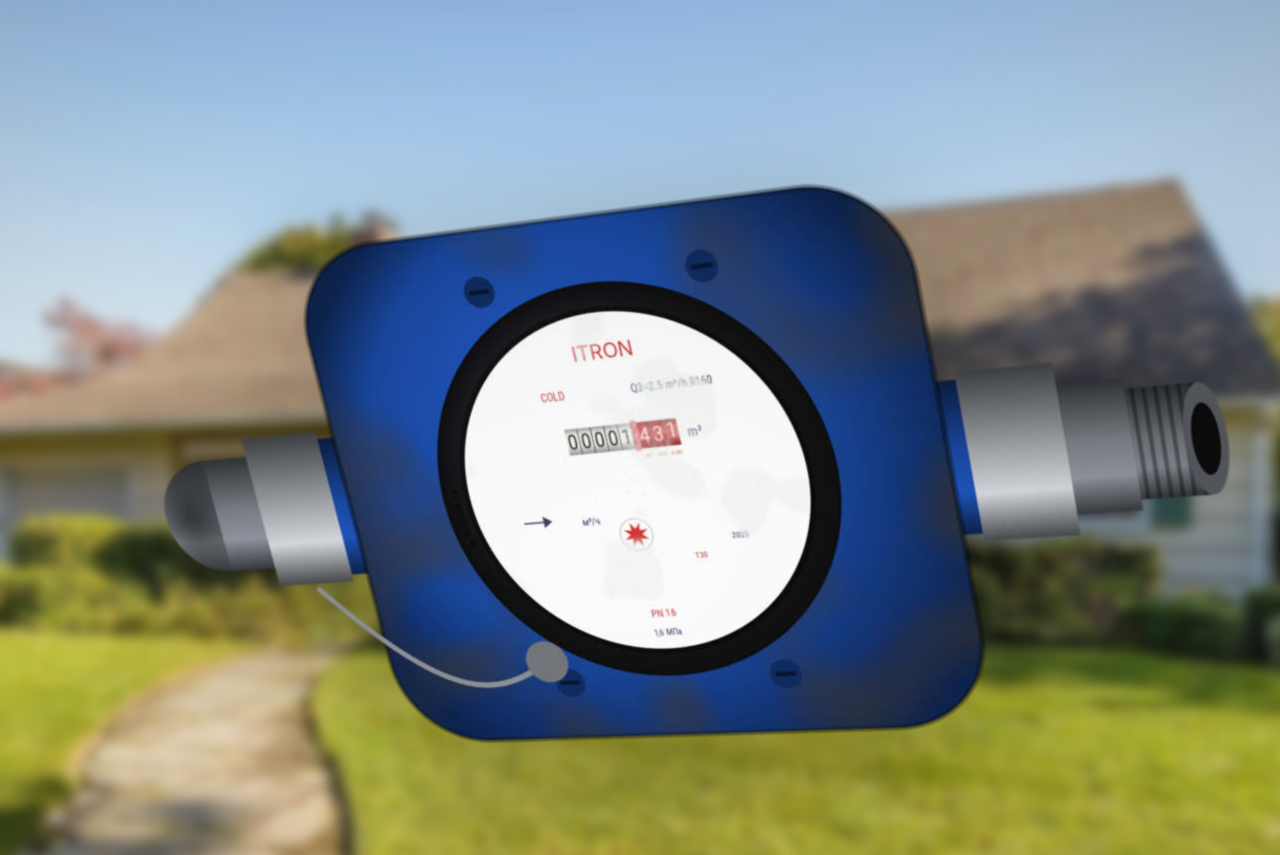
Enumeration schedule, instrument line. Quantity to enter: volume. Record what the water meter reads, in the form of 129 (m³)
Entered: 1.431 (m³)
